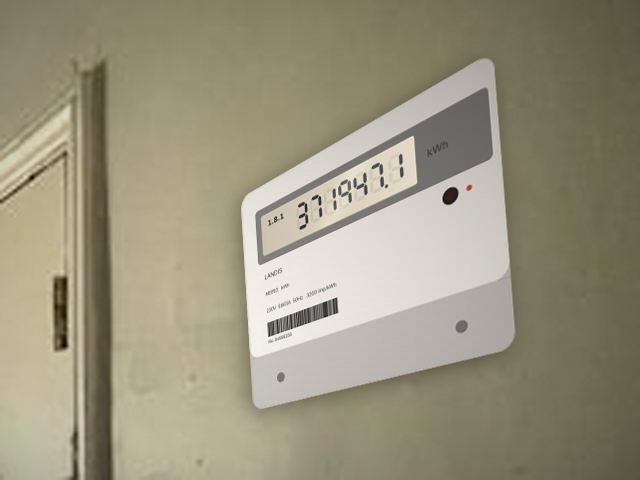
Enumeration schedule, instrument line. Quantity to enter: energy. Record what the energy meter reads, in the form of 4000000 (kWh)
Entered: 371947.1 (kWh)
